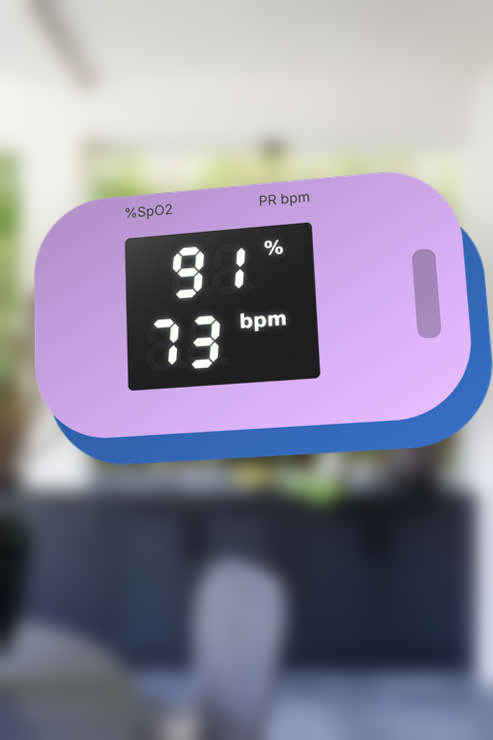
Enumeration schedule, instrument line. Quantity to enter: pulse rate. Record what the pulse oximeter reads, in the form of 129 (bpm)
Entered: 73 (bpm)
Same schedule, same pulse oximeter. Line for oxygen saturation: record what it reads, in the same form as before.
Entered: 91 (%)
